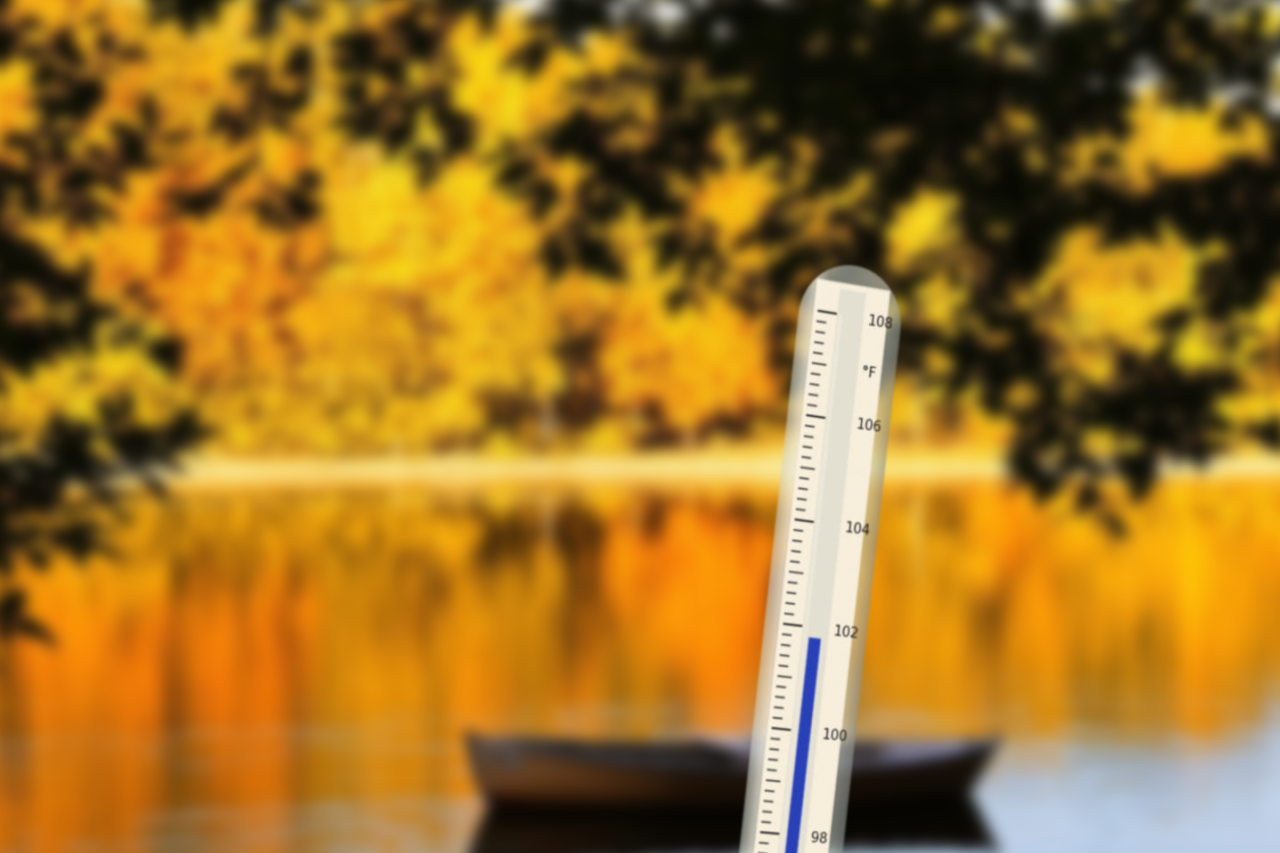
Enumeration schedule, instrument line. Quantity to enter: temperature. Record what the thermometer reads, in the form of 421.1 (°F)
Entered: 101.8 (°F)
